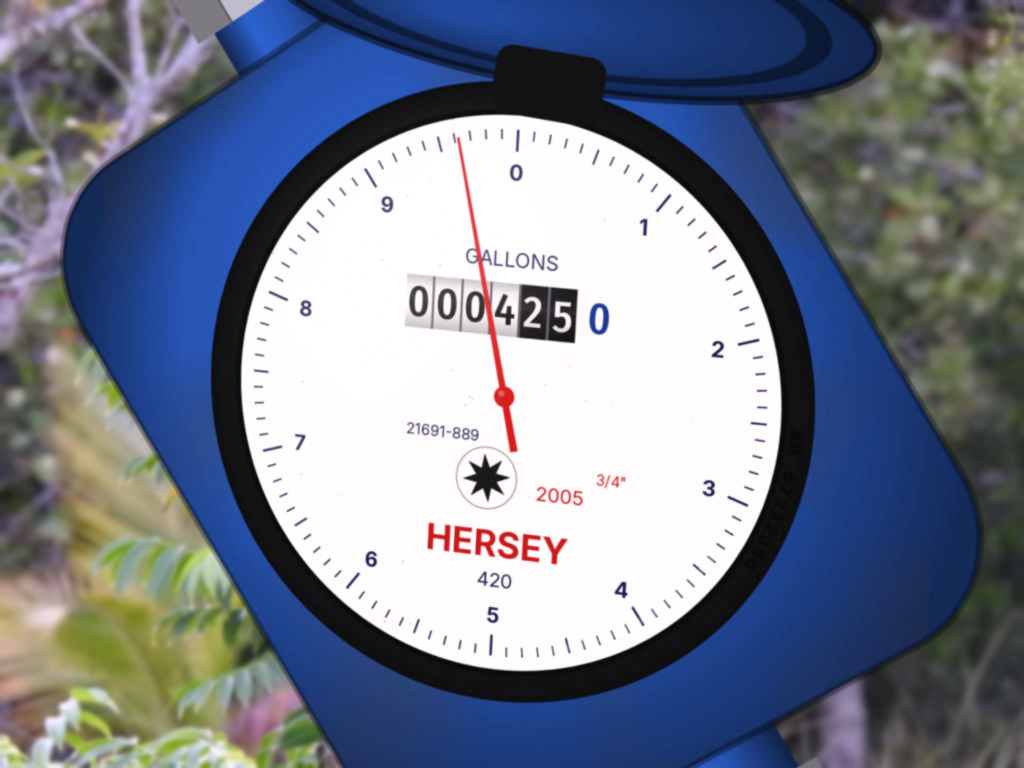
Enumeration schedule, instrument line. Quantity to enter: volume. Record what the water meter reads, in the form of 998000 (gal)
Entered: 4249.6 (gal)
